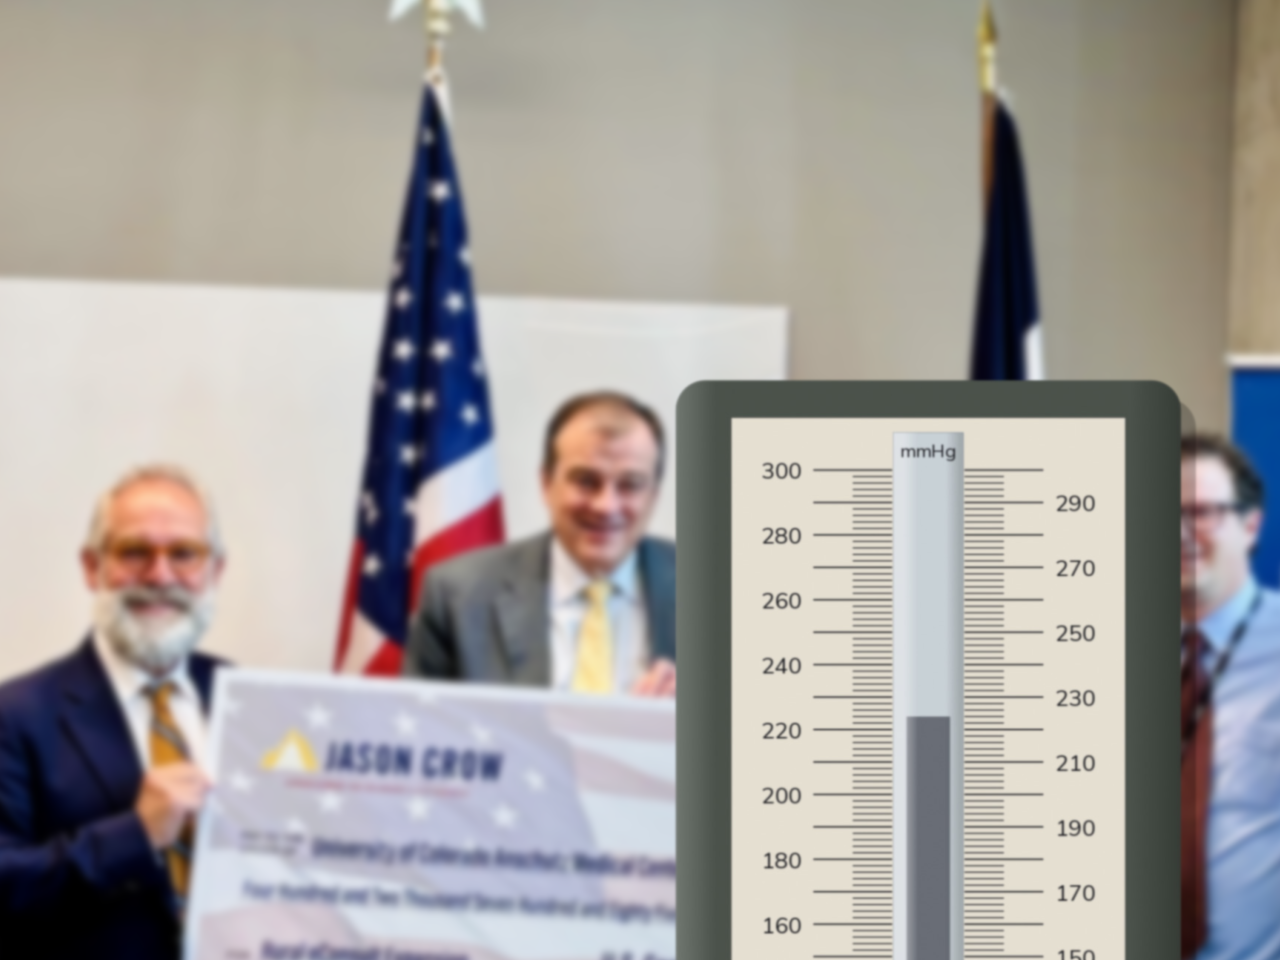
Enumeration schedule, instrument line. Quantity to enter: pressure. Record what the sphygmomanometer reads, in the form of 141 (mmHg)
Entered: 224 (mmHg)
